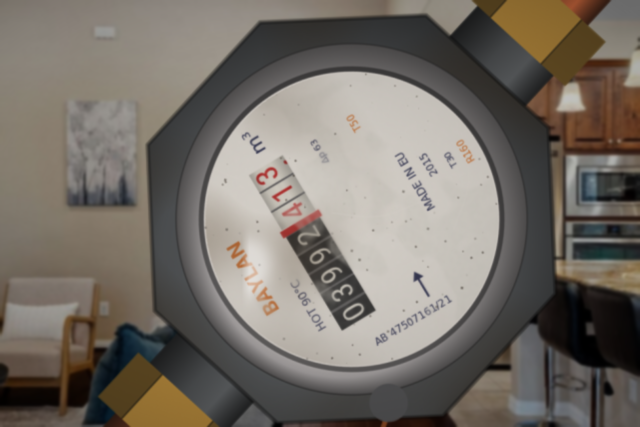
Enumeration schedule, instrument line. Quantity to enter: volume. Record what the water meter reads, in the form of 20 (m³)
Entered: 3992.413 (m³)
